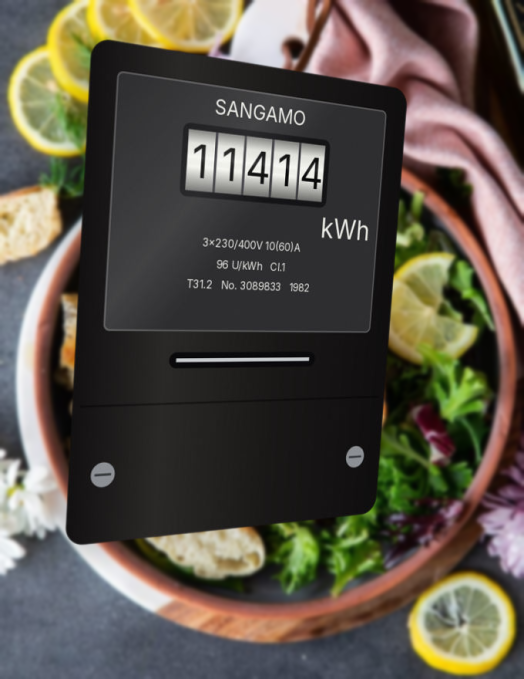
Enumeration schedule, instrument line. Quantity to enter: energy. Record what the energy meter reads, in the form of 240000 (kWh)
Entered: 11414 (kWh)
